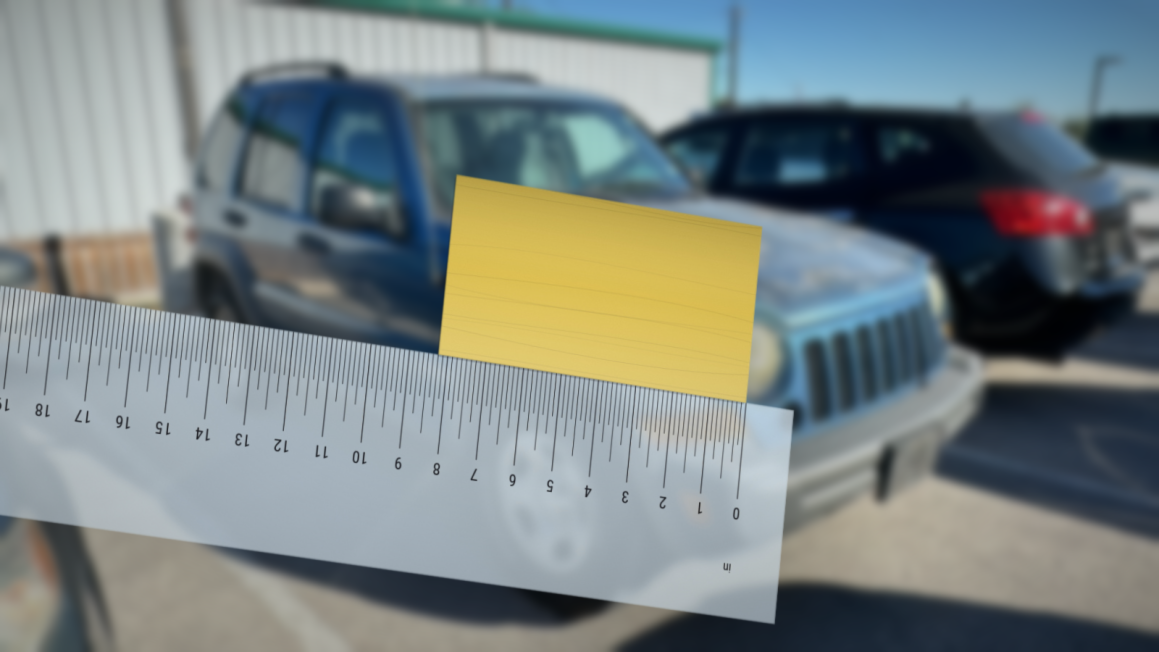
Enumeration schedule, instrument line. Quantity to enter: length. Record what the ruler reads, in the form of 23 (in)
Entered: 8.25 (in)
